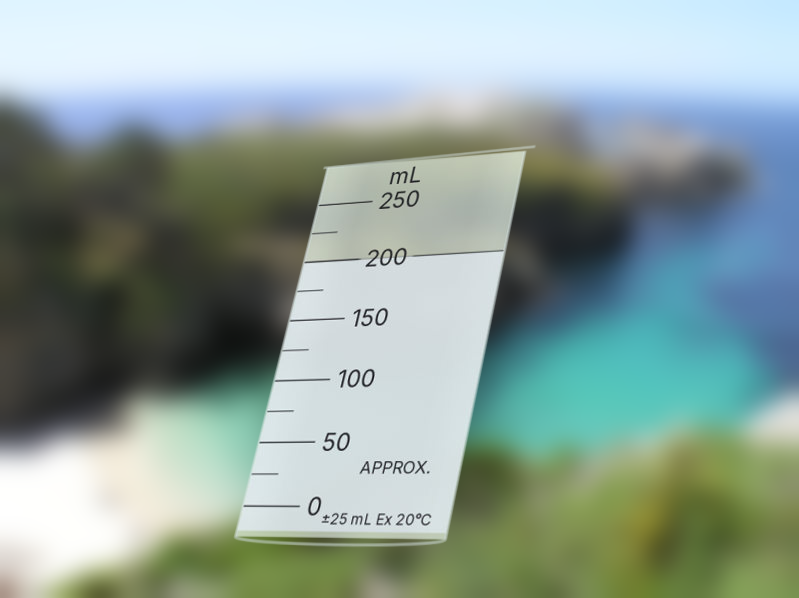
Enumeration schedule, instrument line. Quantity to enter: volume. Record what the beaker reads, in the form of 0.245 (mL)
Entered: 200 (mL)
